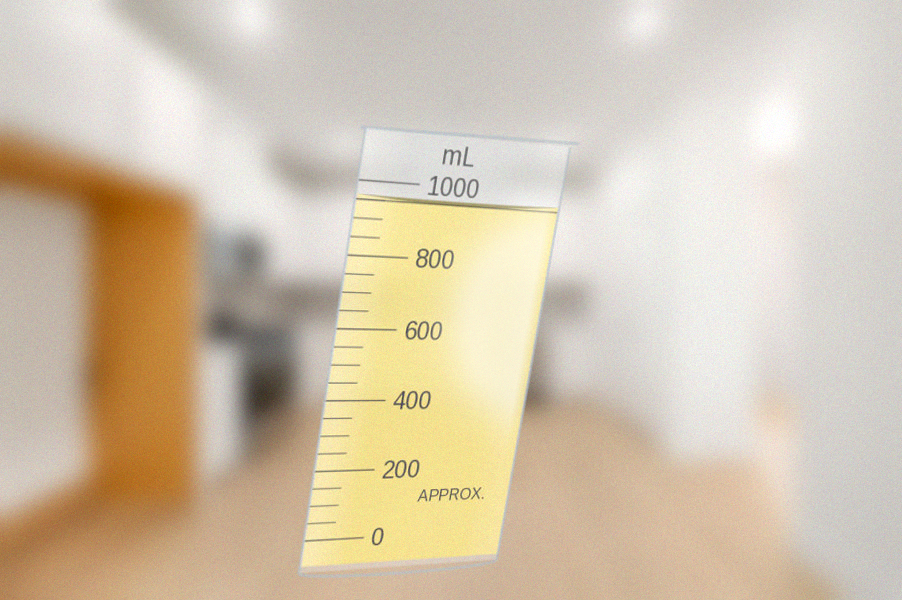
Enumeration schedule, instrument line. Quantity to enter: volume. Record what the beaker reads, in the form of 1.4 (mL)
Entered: 950 (mL)
